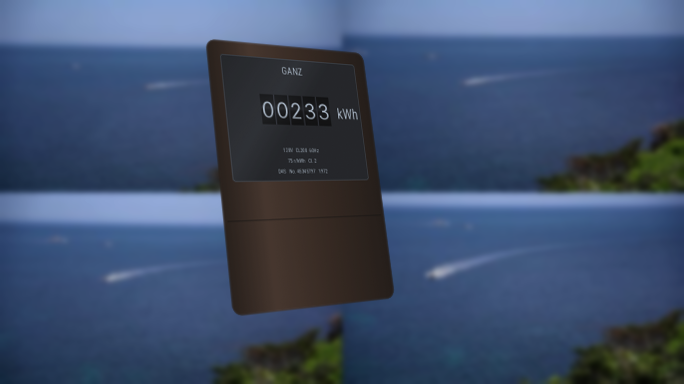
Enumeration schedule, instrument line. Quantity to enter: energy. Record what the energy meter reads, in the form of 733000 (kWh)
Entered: 233 (kWh)
